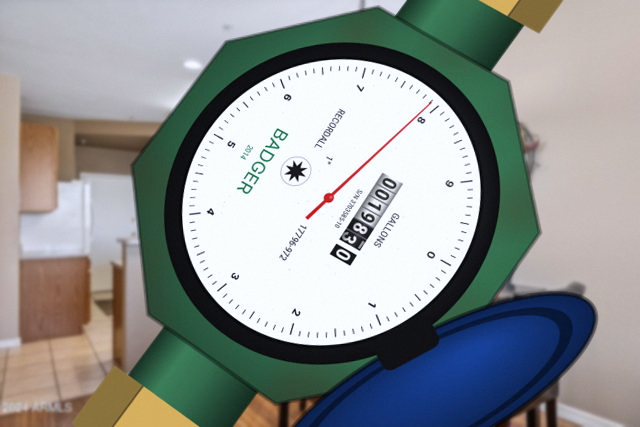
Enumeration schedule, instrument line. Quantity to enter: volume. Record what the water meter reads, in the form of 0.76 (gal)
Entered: 19827.9 (gal)
